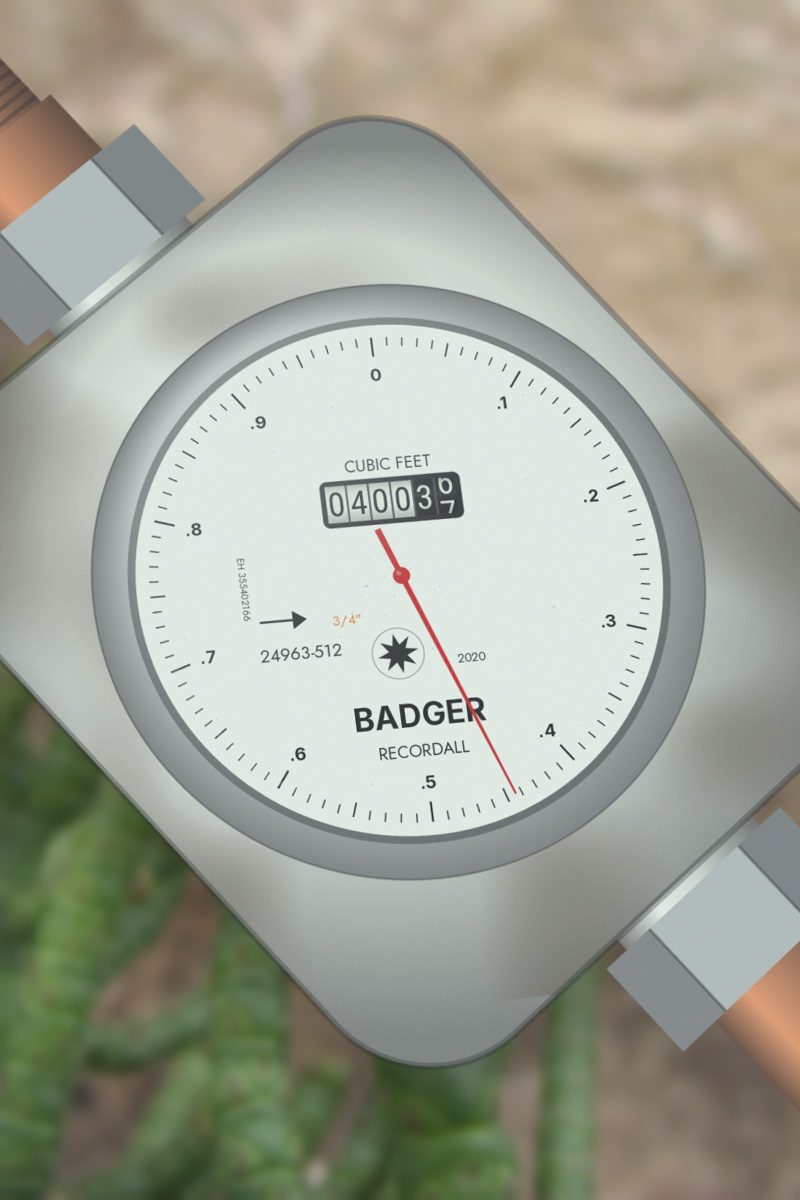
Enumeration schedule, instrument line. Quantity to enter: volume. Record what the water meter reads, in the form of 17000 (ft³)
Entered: 40036.44 (ft³)
